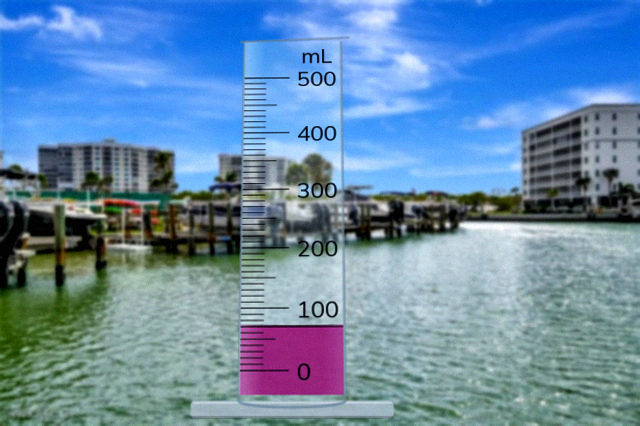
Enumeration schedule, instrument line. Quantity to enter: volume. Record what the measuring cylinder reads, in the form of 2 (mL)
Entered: 70 (mL)
